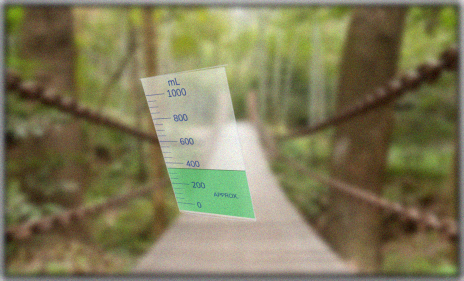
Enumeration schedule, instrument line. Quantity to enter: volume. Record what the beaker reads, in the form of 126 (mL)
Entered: 350 (mL)
